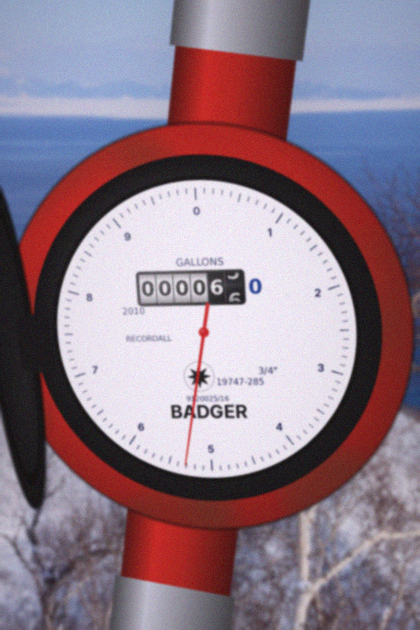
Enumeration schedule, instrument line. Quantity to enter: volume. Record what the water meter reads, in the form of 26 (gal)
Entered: 655.3 (gal)
